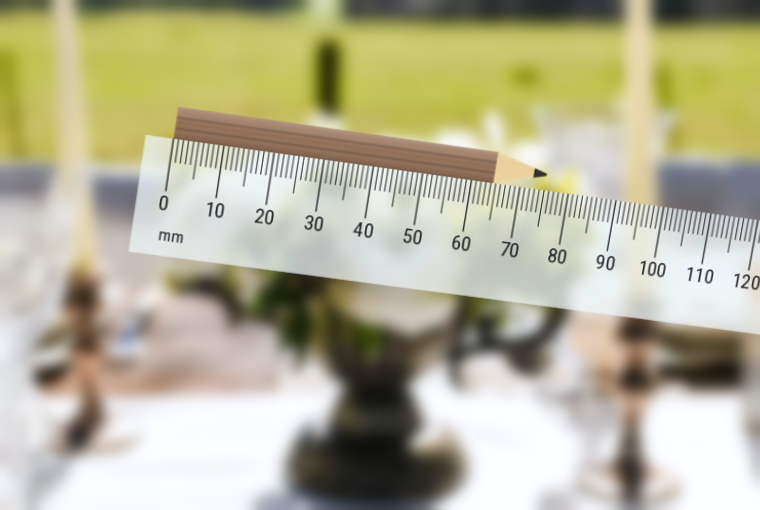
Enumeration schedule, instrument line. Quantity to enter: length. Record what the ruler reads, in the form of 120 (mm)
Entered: 75 (mm)
